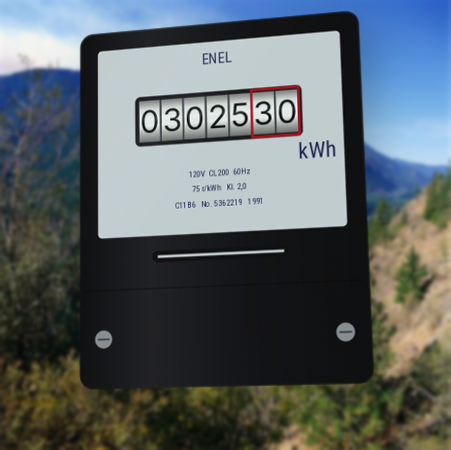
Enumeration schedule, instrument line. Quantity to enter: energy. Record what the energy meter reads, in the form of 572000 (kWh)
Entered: 3025.30 (kWh)
